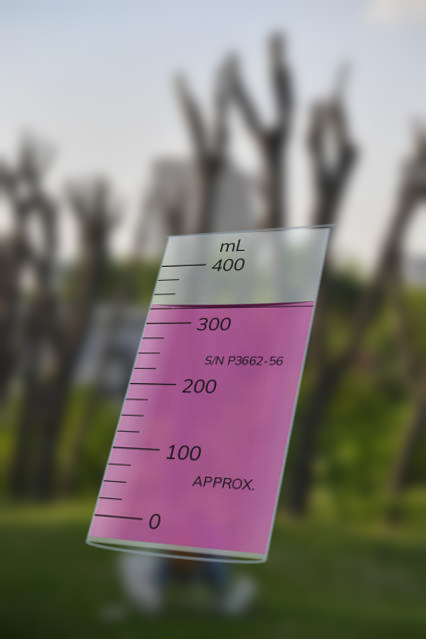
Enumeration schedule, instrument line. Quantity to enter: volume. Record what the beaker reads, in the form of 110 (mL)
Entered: 325 (mL)
